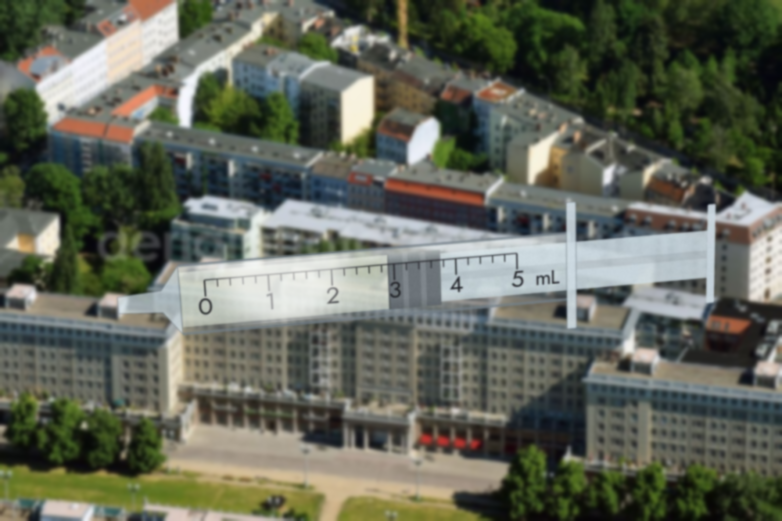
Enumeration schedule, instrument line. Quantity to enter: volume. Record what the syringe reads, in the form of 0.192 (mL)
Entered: 2.9 (mL)
